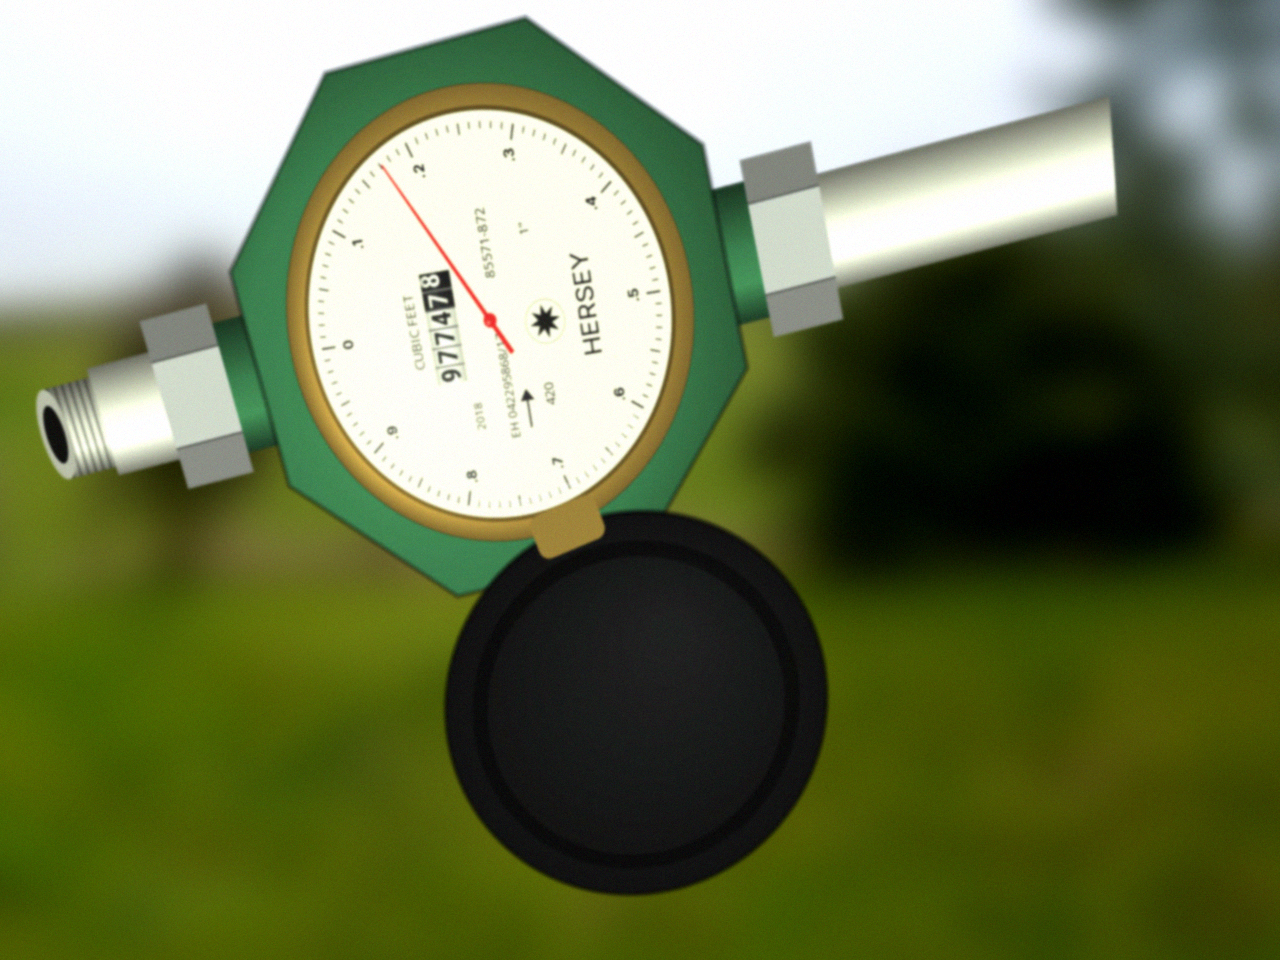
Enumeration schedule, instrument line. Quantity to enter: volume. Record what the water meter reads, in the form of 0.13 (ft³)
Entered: 977478.17 (ft³)
